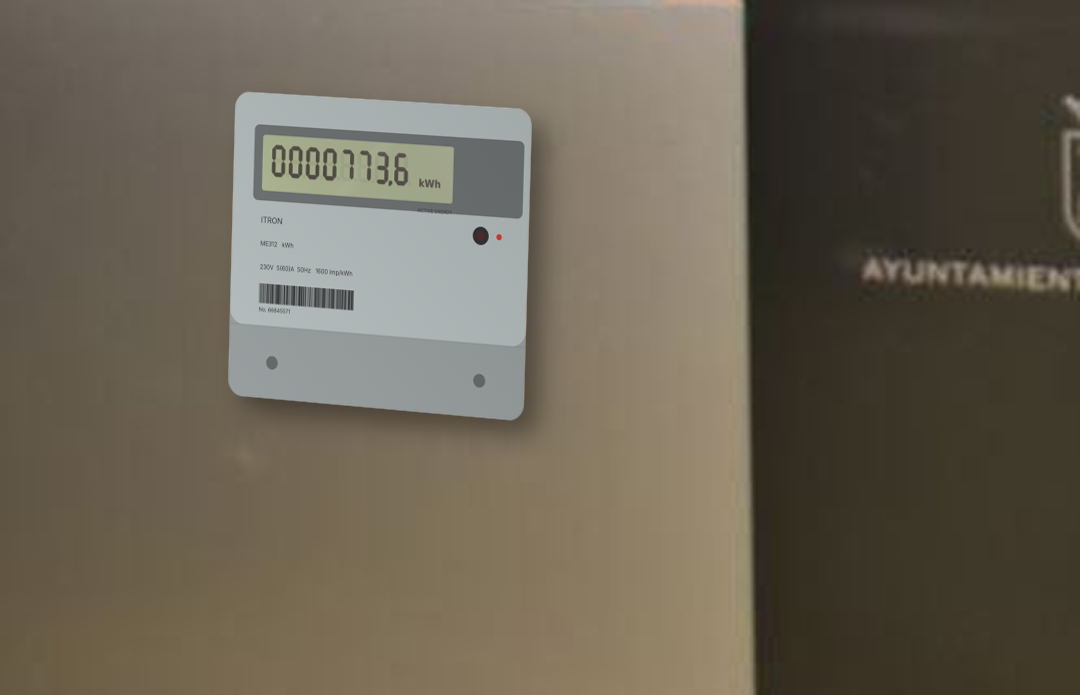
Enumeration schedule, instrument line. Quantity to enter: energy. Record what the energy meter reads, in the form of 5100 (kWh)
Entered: 773.6 (kWh)
